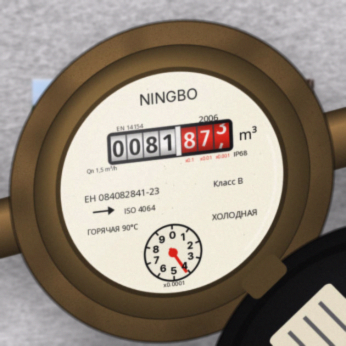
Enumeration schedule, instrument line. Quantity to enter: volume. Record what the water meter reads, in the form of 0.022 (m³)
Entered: 81.8734 (m³)
